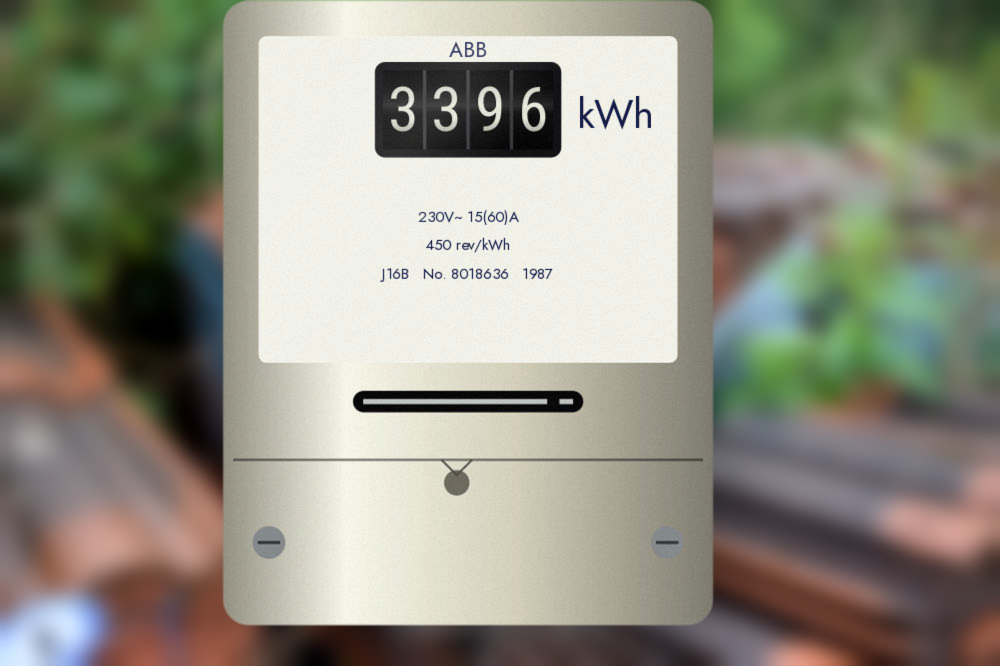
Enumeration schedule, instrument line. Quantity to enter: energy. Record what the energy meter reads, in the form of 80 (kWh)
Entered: 3396 (kWh)
